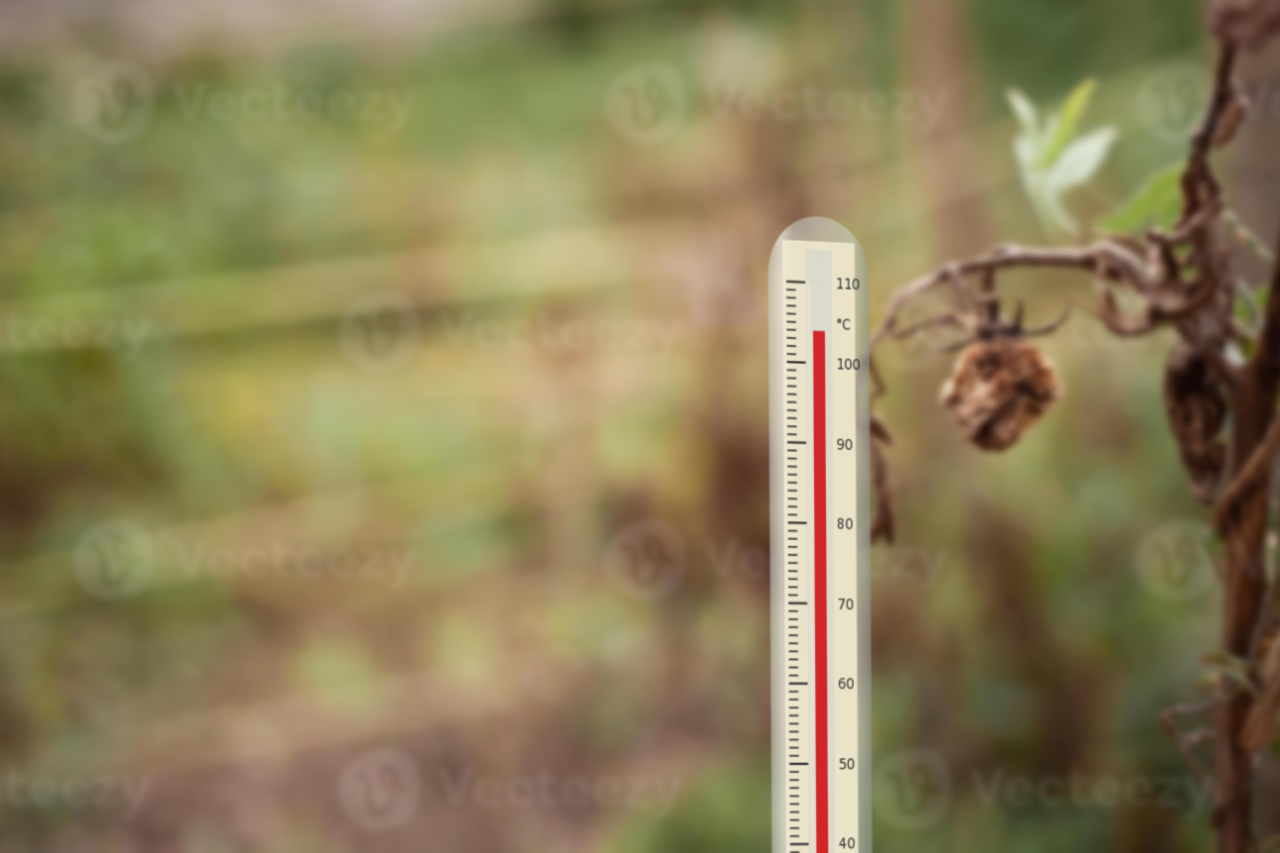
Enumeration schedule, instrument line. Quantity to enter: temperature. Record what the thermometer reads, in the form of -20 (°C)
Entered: 104 (°C)
